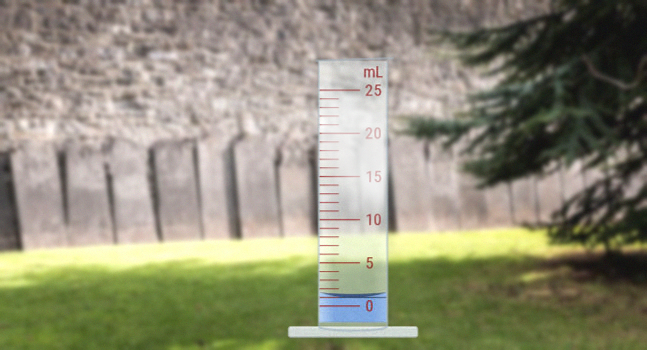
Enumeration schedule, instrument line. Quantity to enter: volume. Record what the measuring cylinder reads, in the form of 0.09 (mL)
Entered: 1 (mL)
